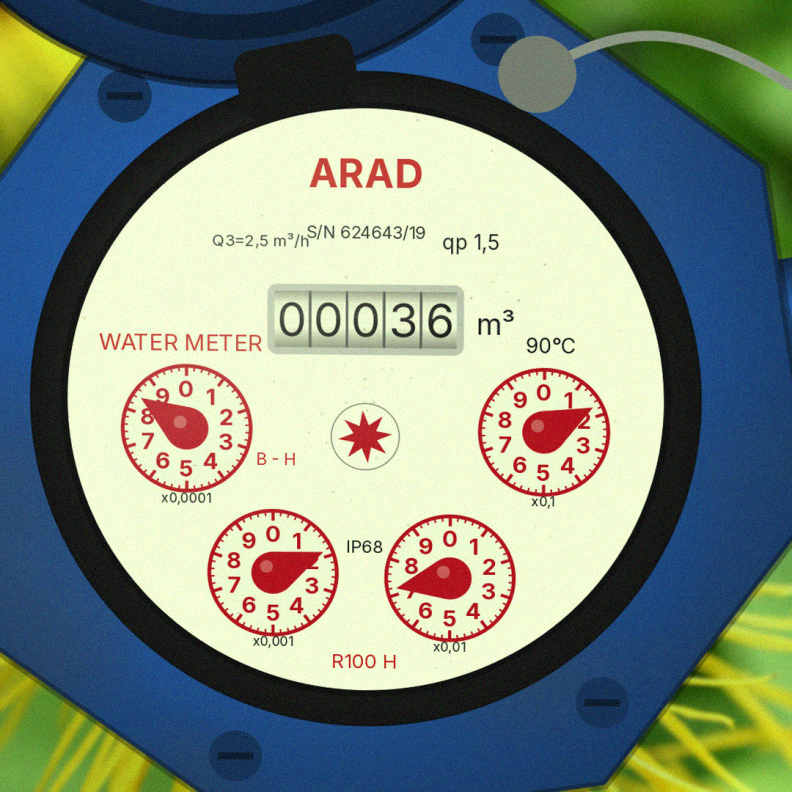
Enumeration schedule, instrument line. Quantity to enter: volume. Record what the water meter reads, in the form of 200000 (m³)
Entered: 36.1718 (m³)
